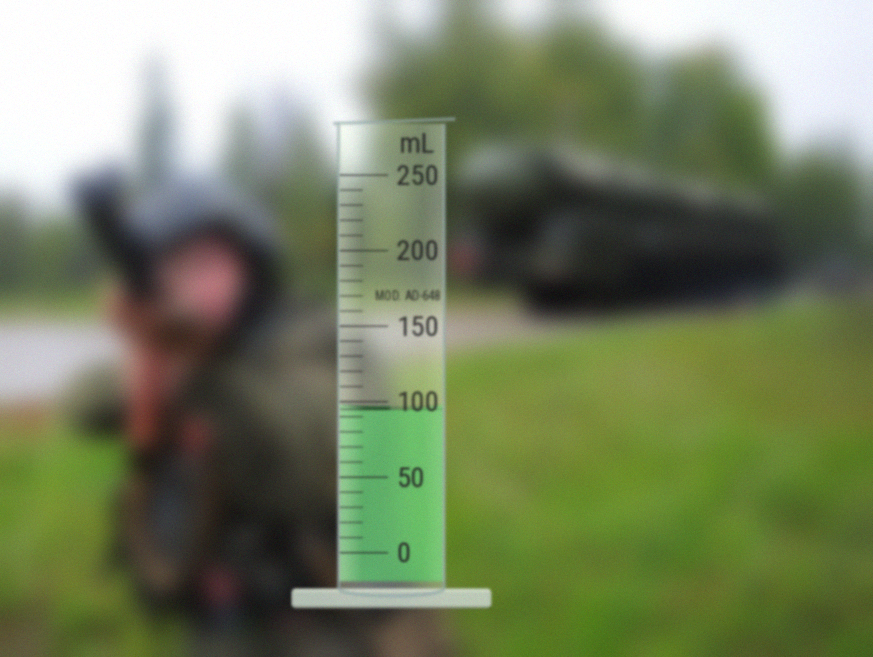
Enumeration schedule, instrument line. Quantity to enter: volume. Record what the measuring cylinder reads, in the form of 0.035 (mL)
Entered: 95 (mL)
